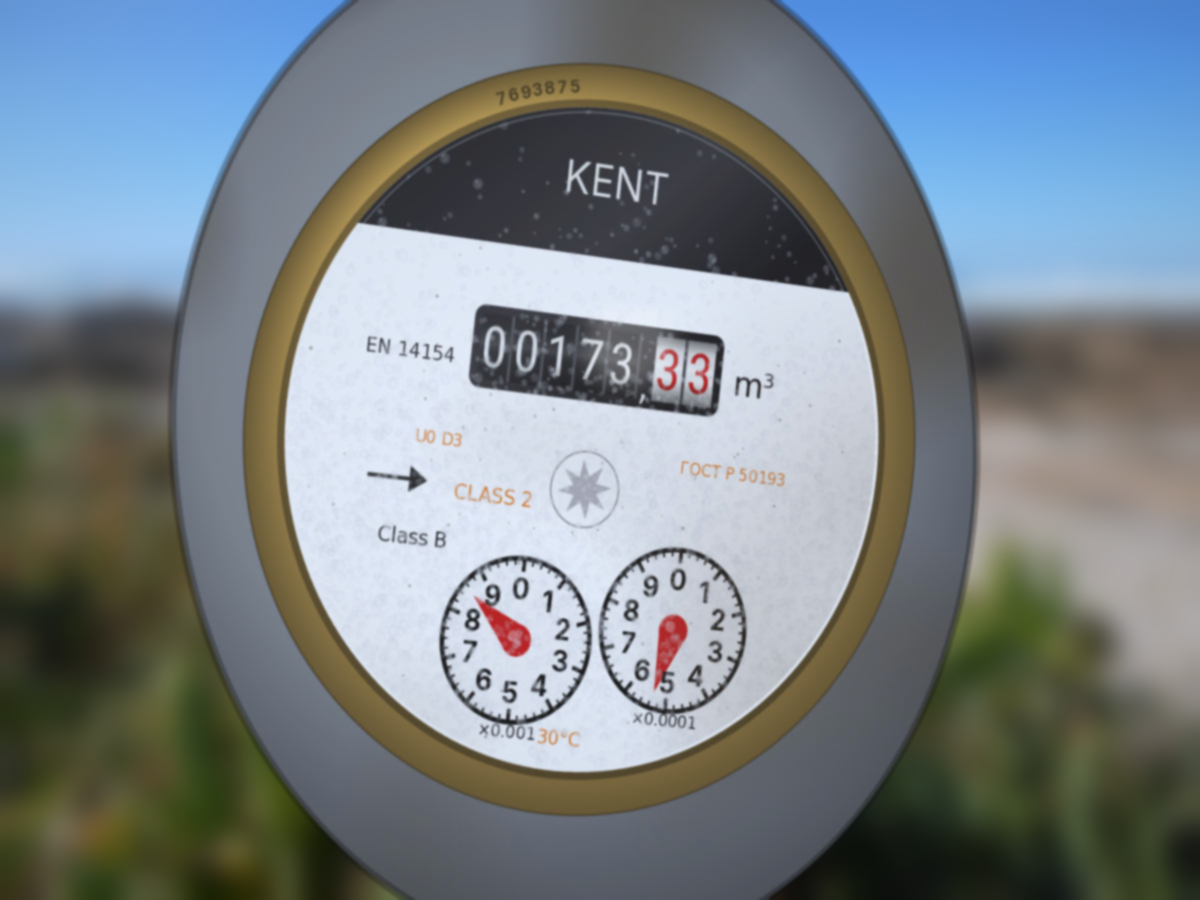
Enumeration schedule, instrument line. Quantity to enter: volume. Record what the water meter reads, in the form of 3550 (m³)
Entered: 173.3385 (m³)
